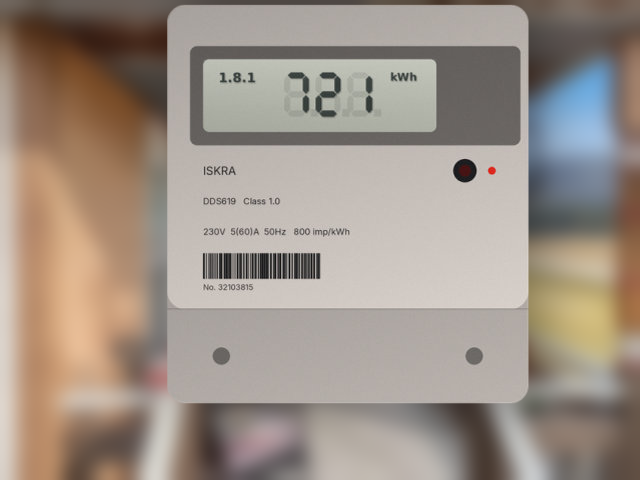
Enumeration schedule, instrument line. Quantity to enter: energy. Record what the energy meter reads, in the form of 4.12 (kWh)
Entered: 721 (kWh)
